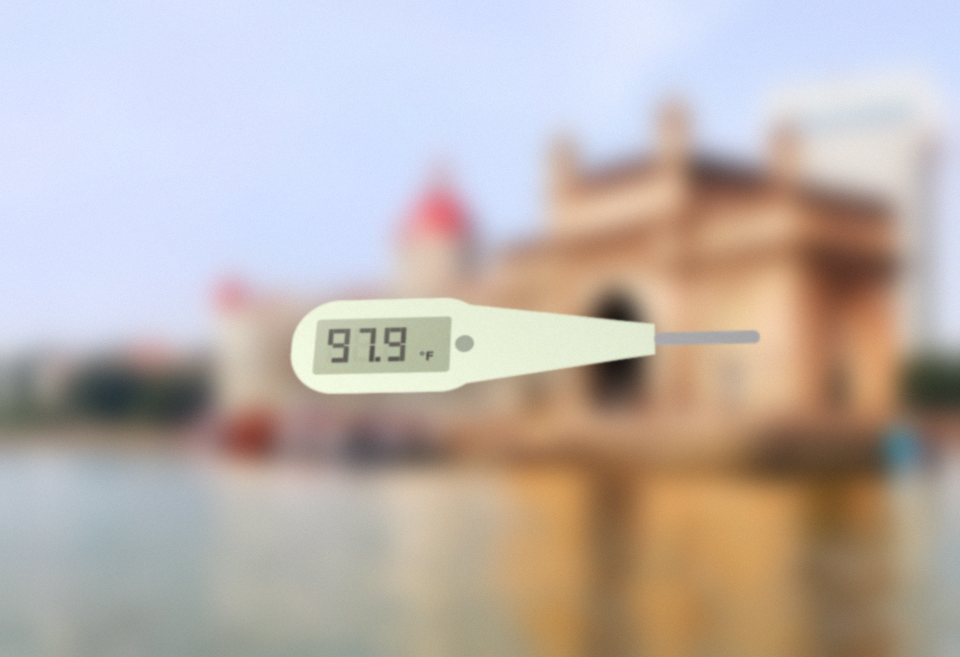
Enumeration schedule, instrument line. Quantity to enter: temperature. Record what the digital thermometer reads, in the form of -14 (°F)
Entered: 97.9 (°F)
